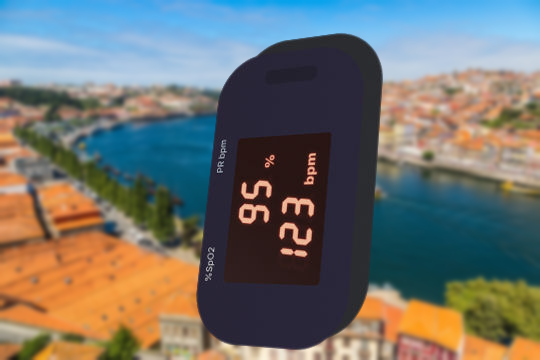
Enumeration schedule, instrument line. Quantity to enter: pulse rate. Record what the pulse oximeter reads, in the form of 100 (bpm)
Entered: 123 (bpm)
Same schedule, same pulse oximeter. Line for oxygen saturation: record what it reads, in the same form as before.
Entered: 95 (%)
